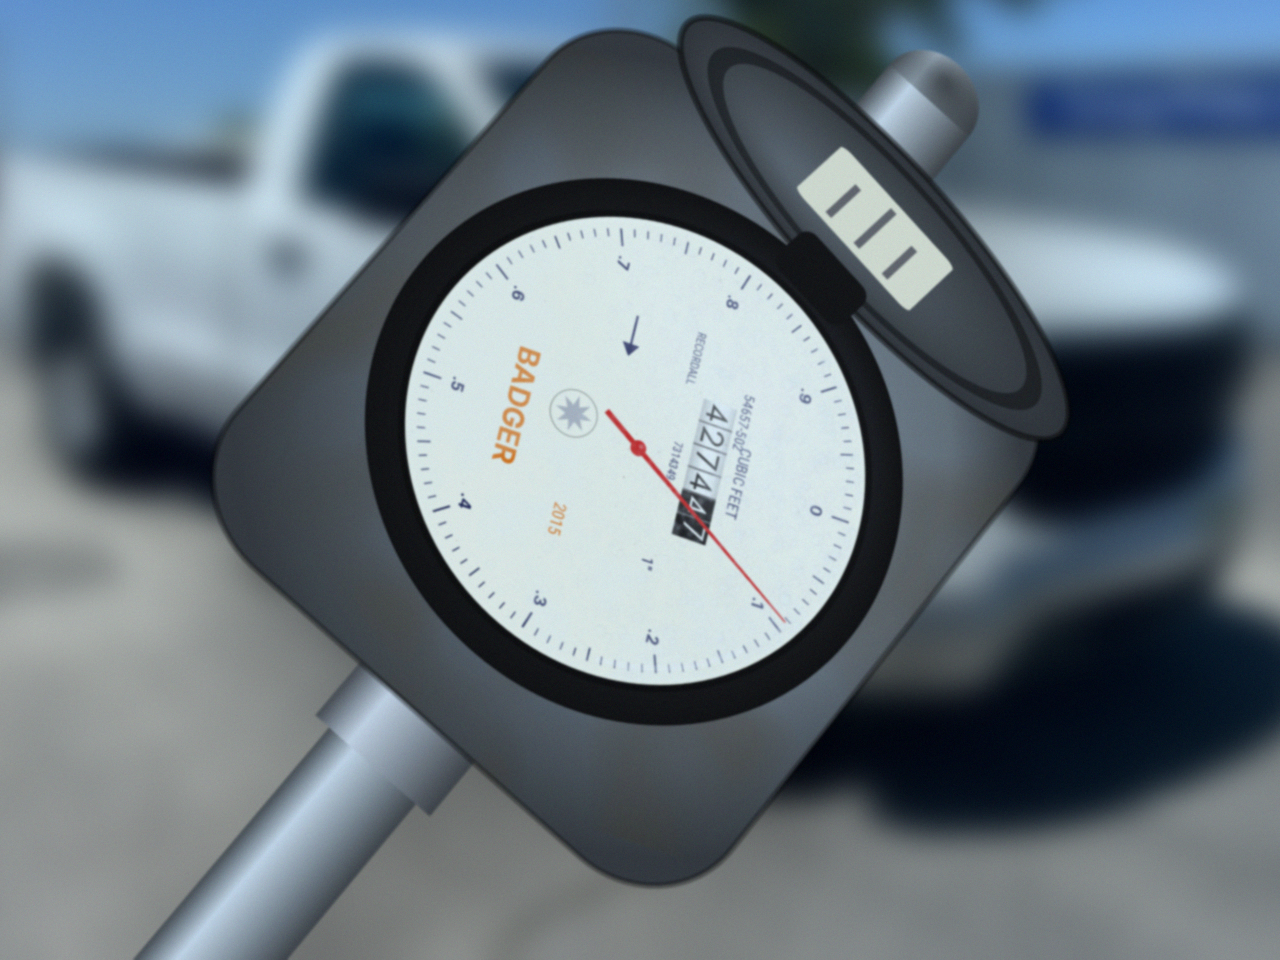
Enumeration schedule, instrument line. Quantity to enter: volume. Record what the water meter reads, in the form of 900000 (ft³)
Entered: 427447.09 (ft³)
